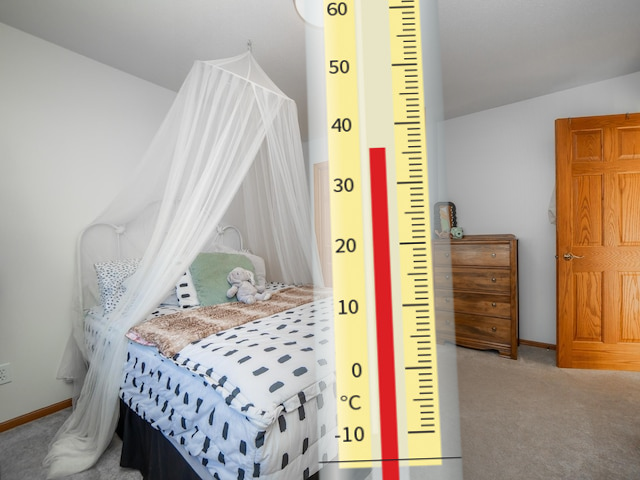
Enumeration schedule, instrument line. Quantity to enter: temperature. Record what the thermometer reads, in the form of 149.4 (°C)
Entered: 36 (°C)
